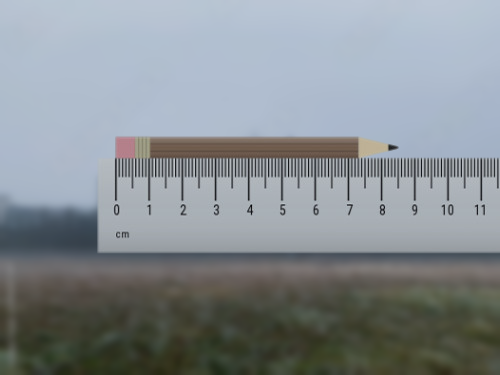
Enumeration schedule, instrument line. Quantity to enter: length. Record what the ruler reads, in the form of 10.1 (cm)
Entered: 8.5 (cm)
